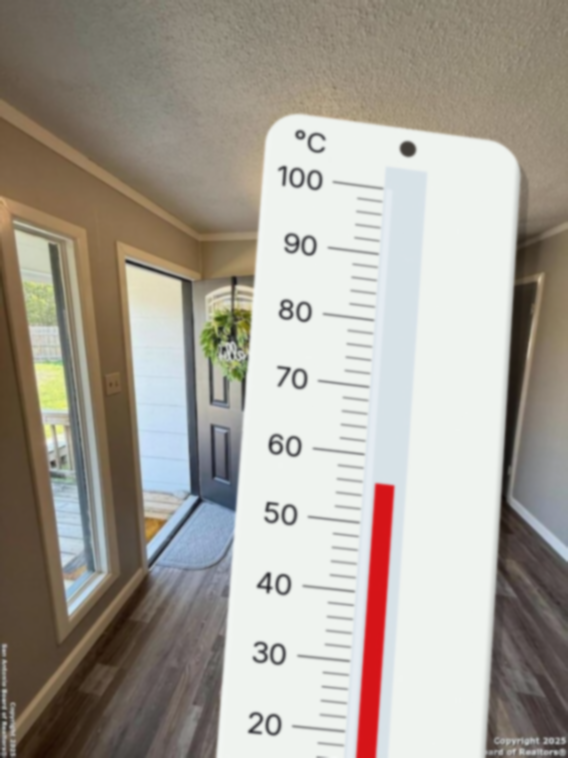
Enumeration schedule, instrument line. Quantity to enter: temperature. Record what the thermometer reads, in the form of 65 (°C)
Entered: 56 (°C)
